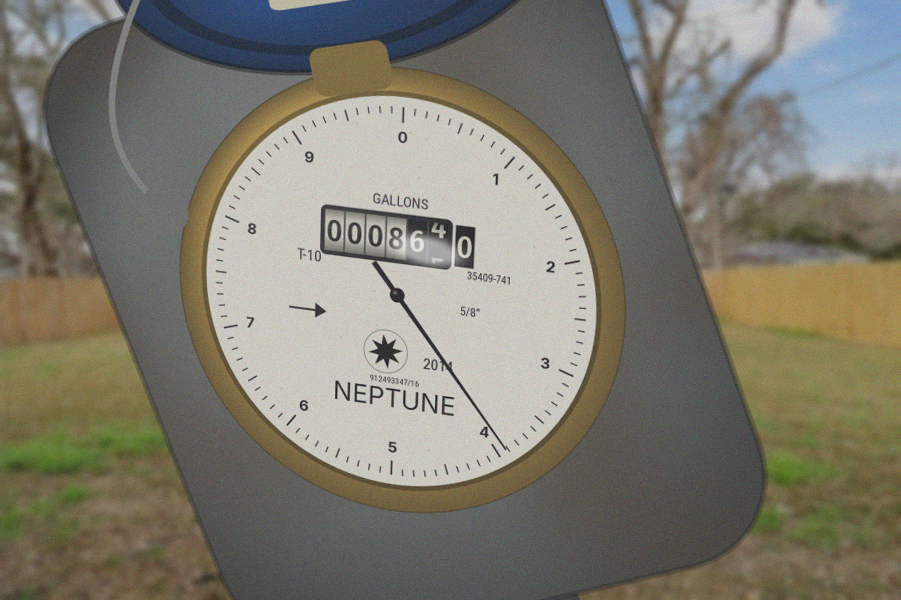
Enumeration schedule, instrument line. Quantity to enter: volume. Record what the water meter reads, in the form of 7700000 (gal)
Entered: 8643.9 (gal)
